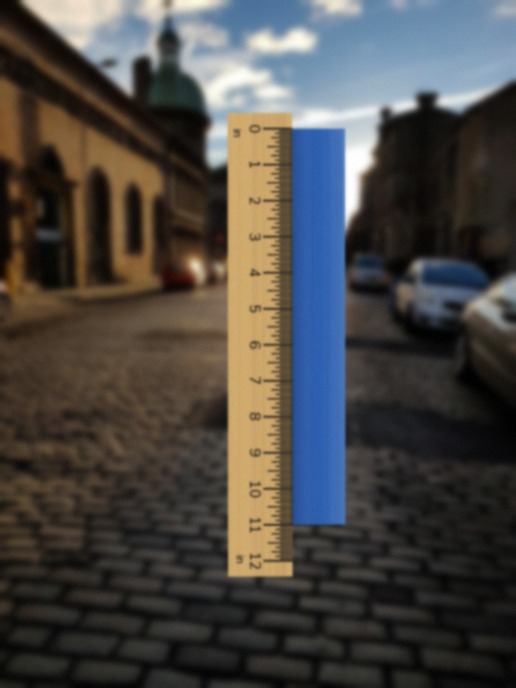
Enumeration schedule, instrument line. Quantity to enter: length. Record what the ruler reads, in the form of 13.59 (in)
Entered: 11 (in)
